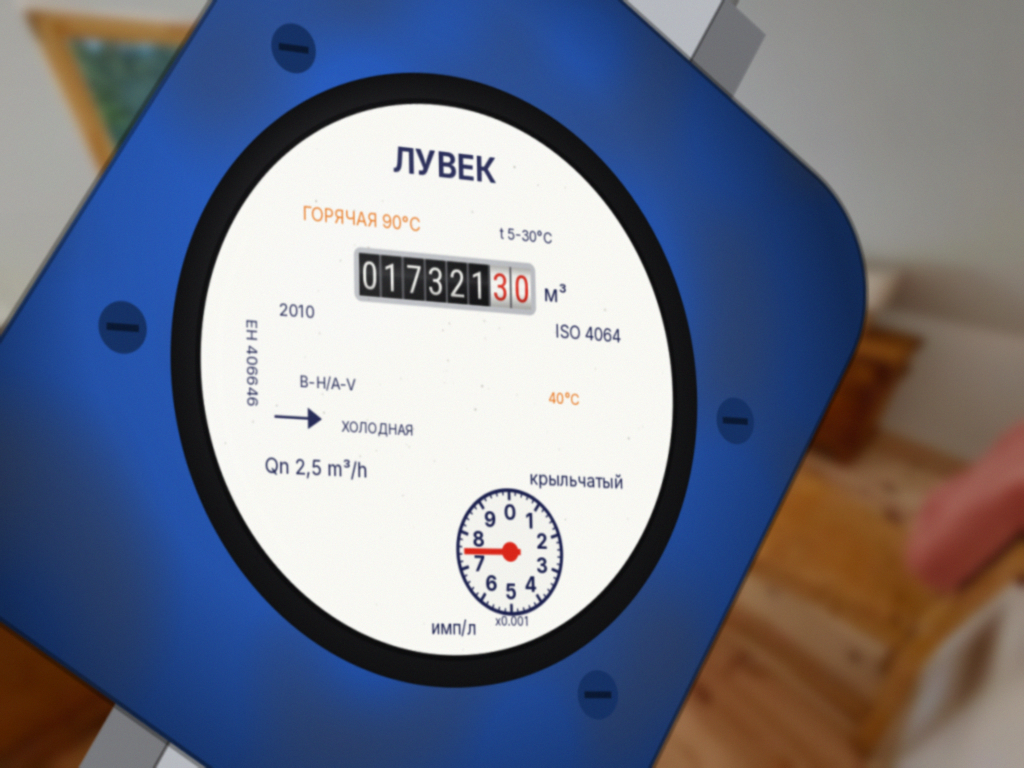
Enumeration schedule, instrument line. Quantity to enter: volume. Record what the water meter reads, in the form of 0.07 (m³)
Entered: 17321.307 (m³)
